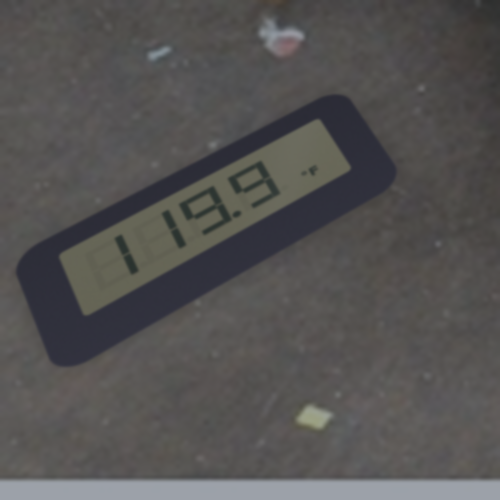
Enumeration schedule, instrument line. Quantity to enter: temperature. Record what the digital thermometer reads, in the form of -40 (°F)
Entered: 119.9 (°F)
